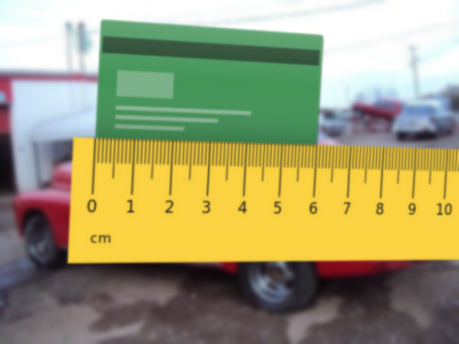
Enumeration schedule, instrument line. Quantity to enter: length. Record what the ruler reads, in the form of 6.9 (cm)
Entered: 6 (cm)
